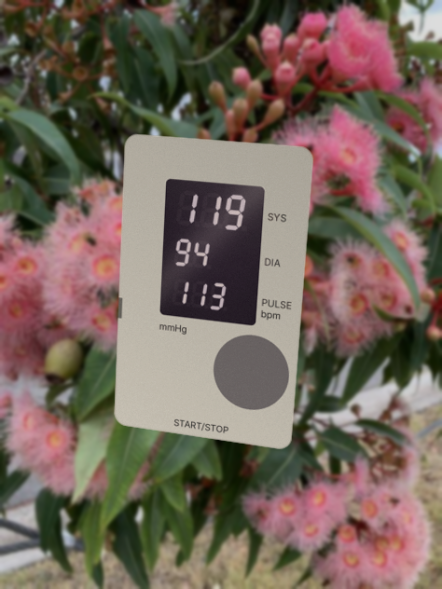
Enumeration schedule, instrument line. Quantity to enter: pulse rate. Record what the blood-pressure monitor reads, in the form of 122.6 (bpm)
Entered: 113 (bpm)
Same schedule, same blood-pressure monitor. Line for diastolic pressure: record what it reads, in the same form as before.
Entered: 94 (mmHg)
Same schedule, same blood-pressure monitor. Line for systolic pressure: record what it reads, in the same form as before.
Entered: 119 (mmHg)
